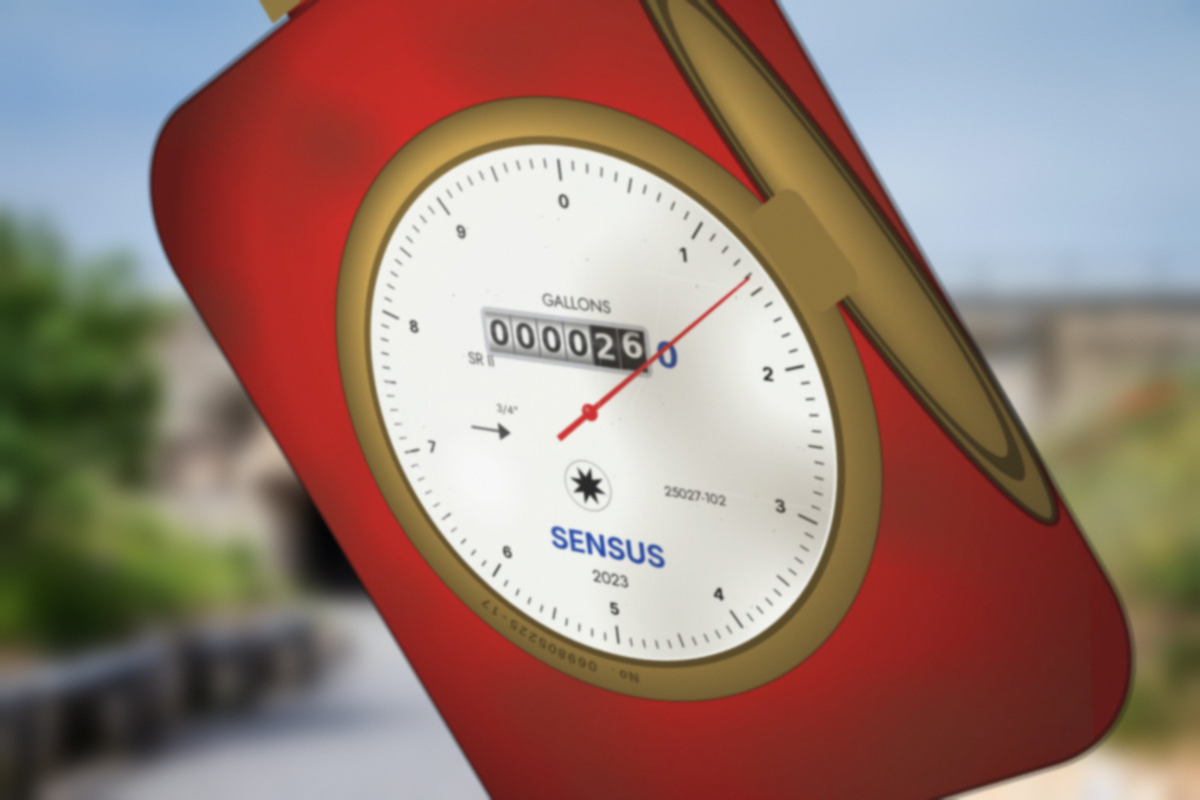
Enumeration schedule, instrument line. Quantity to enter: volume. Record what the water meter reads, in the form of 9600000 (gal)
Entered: 261.4 (gal)
